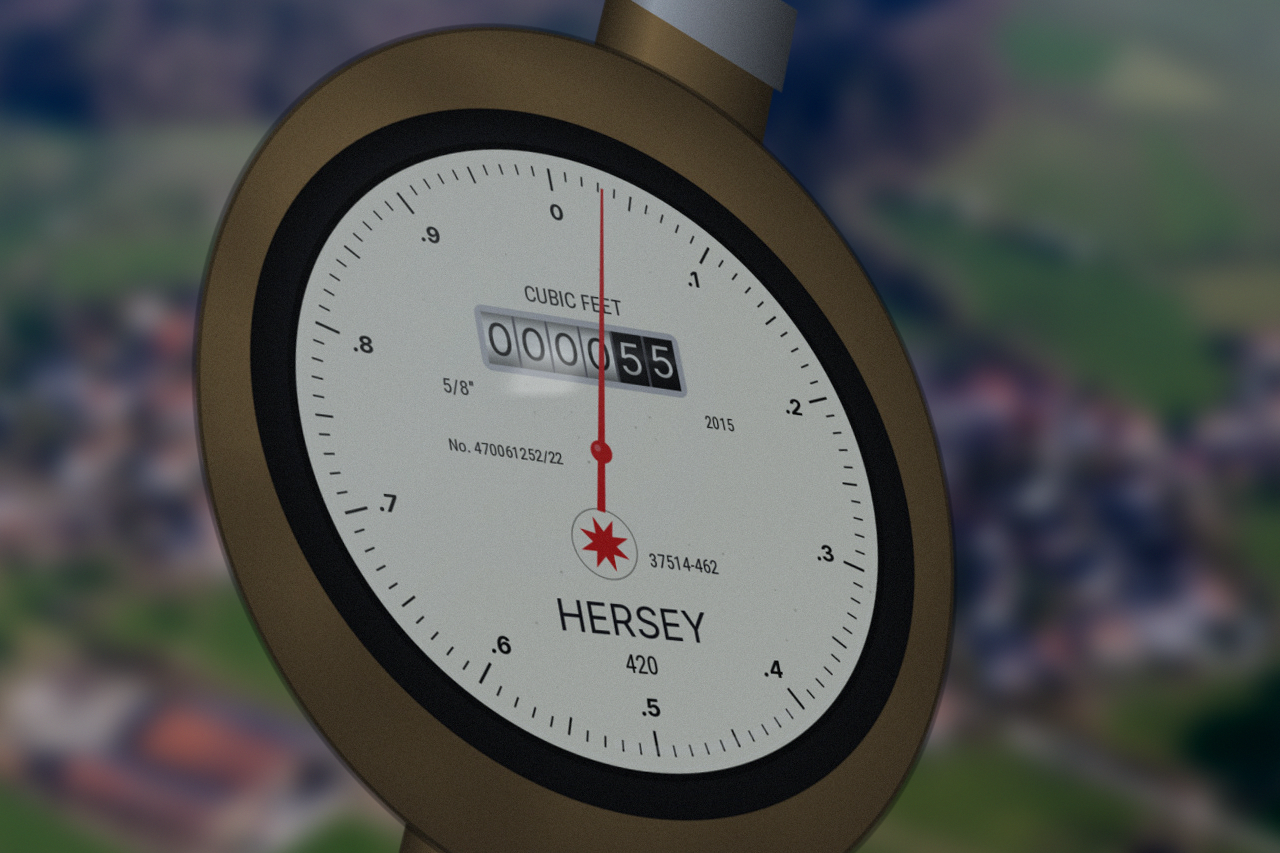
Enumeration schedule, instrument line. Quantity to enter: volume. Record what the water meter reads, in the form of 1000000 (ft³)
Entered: 55.03 (ft³)
